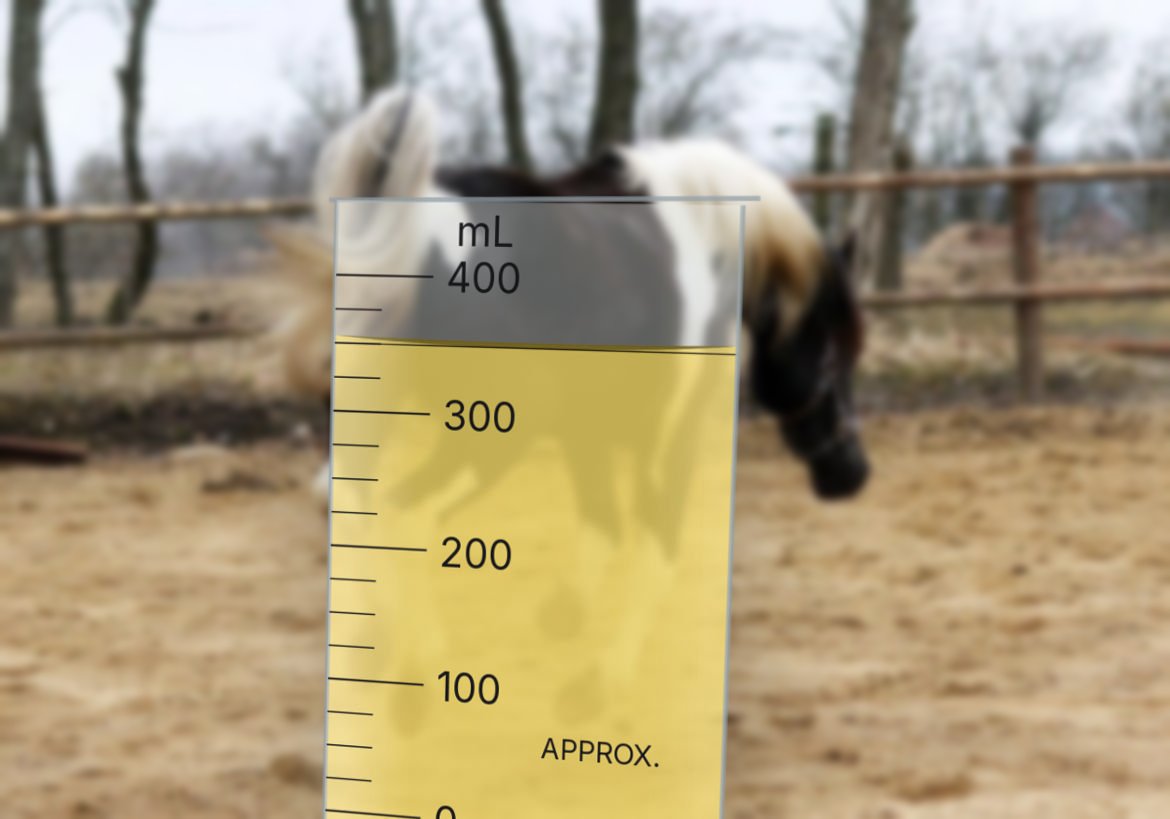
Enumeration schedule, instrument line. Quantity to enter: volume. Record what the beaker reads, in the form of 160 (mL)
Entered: 350 (mL)
